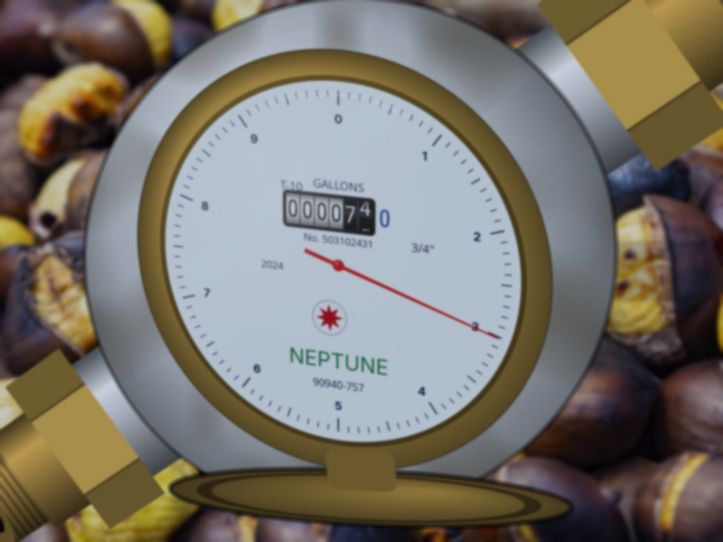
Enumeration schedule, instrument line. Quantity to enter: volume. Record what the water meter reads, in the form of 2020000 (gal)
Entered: 743.0 (gal)
